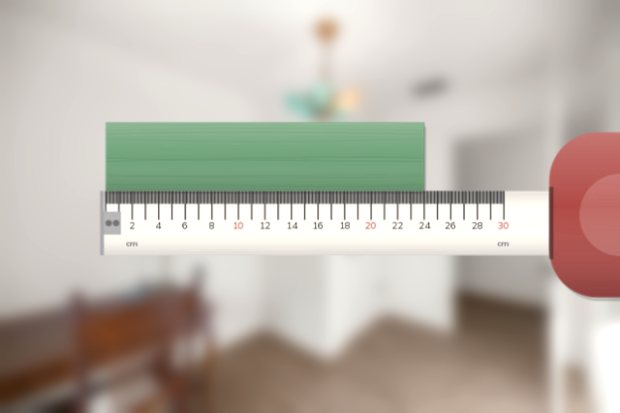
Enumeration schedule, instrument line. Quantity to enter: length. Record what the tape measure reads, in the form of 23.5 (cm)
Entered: 24 (cm)
